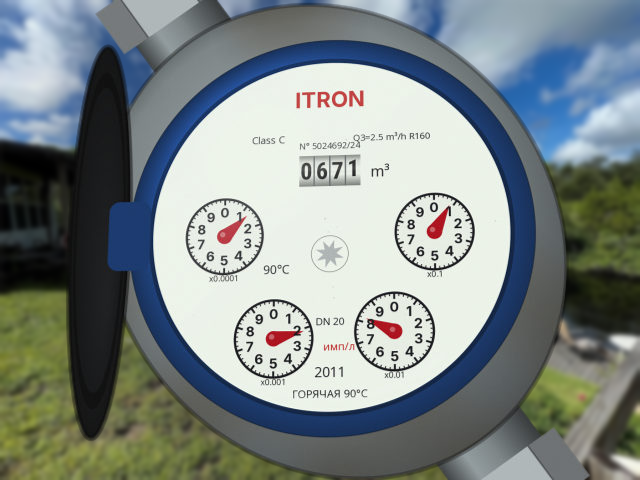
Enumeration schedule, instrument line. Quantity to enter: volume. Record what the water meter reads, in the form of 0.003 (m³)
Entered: 671.0821 (m³)
